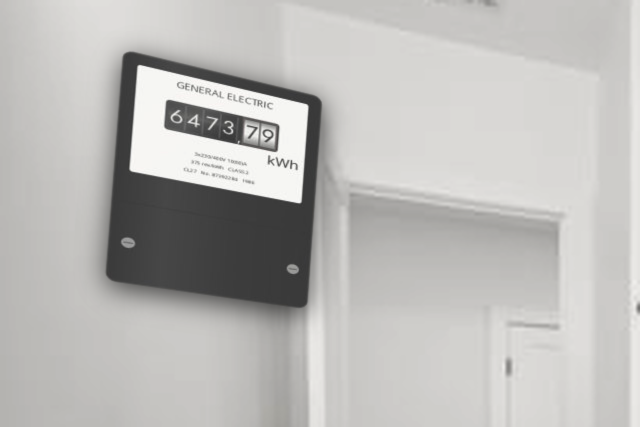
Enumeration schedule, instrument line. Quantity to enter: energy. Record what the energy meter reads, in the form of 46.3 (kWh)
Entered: 6473.79 (kWh)
